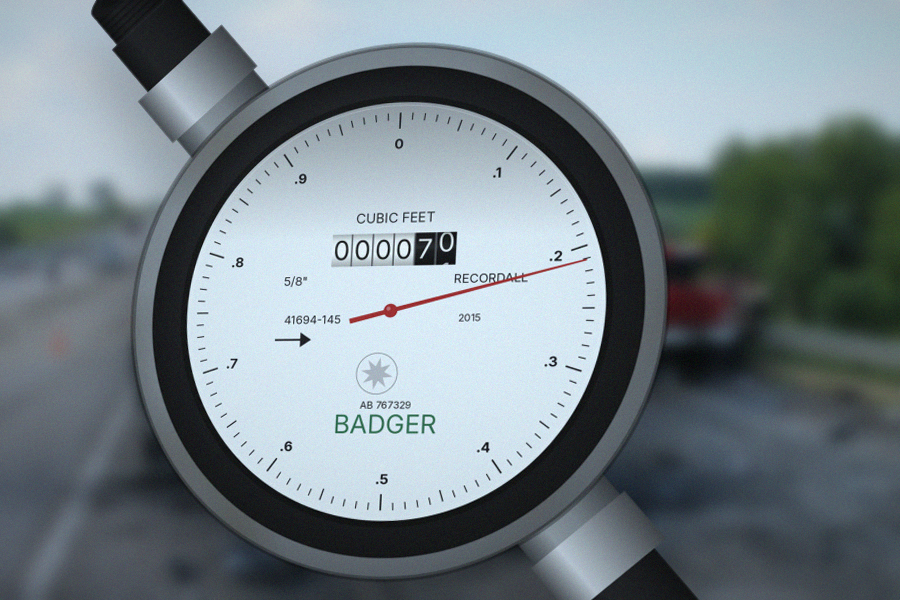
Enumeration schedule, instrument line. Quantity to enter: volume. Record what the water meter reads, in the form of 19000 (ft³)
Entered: 70.21 (ft³)
